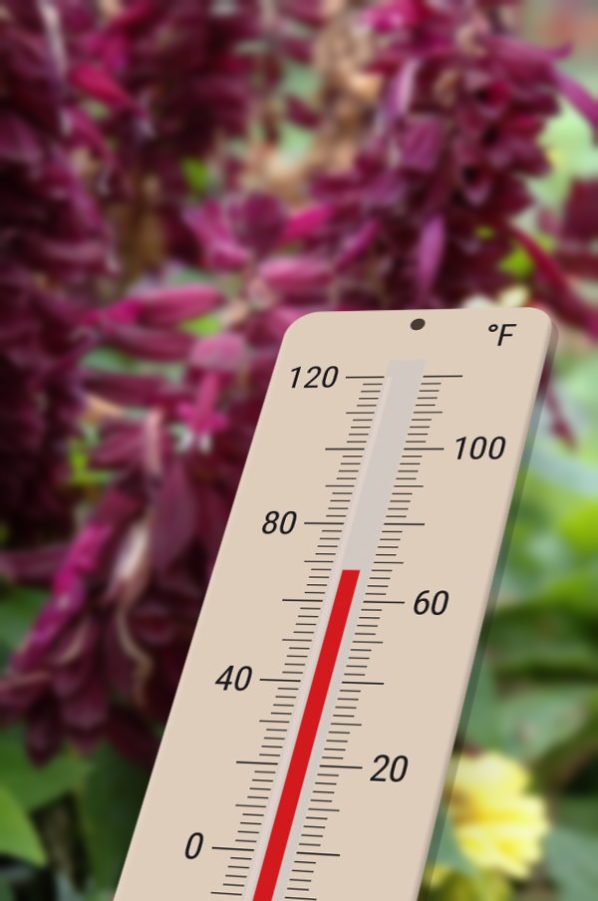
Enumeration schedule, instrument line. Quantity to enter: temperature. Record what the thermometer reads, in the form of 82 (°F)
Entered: 68 (°F)
